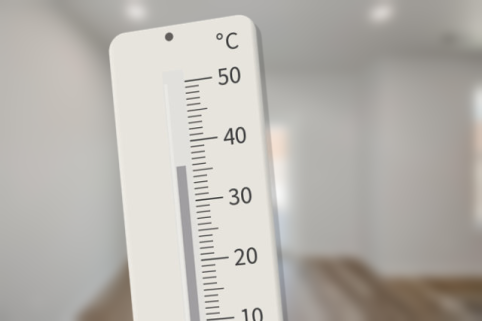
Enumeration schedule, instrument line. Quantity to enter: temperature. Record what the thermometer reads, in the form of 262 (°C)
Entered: 36 (°C)
